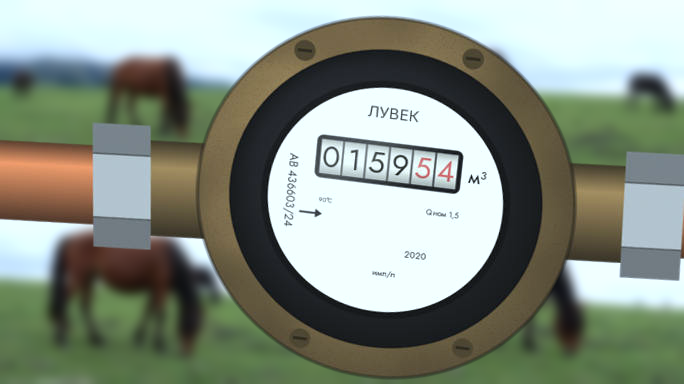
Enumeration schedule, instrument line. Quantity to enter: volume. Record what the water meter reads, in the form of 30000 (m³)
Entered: 159.54 (m³)
